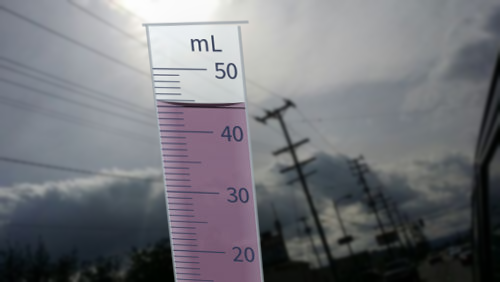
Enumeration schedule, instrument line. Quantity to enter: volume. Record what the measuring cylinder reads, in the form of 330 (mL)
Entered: 44 (mL)
